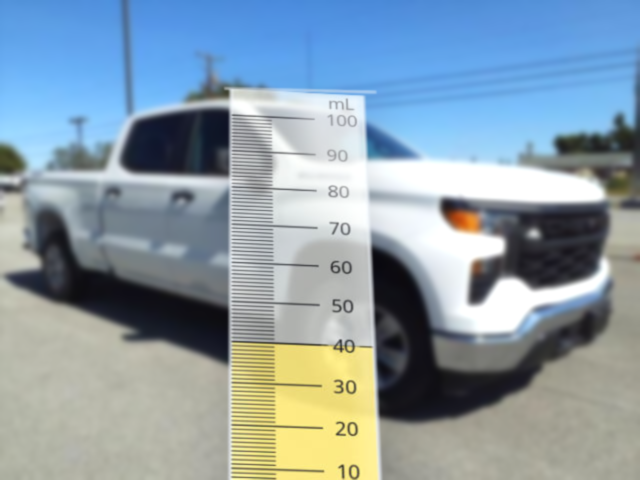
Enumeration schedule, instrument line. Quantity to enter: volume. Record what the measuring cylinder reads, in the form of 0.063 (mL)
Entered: 40 (mL)
